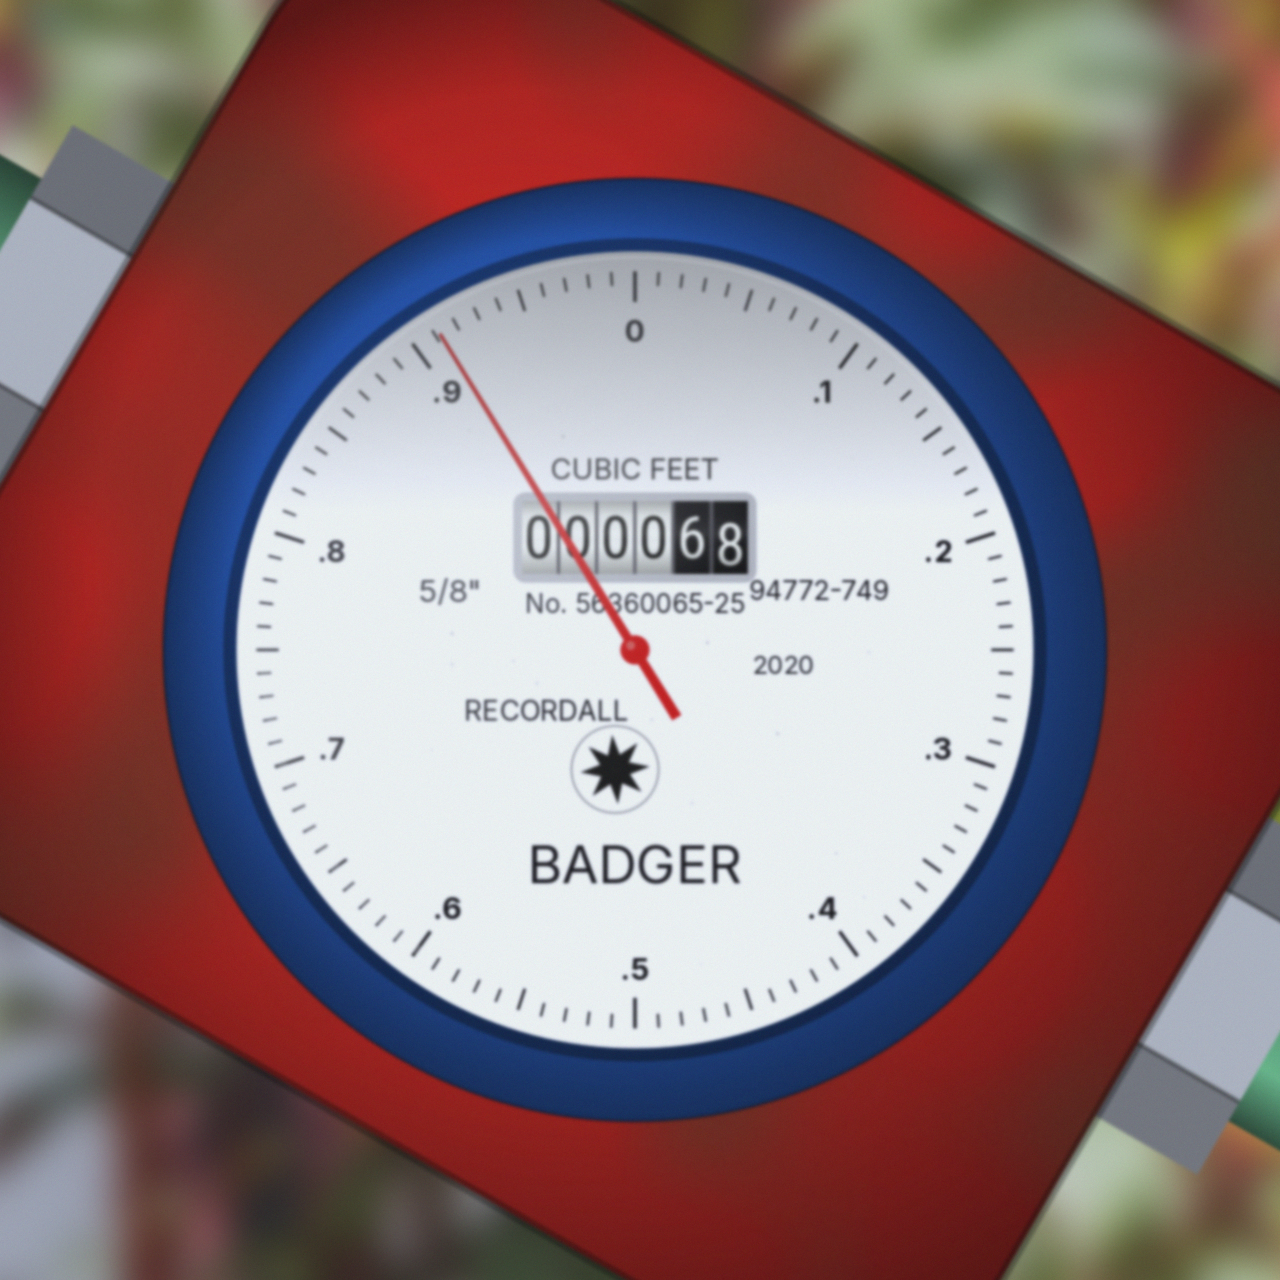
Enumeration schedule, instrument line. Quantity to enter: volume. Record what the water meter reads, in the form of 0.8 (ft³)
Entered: 67.91 (ft³)
